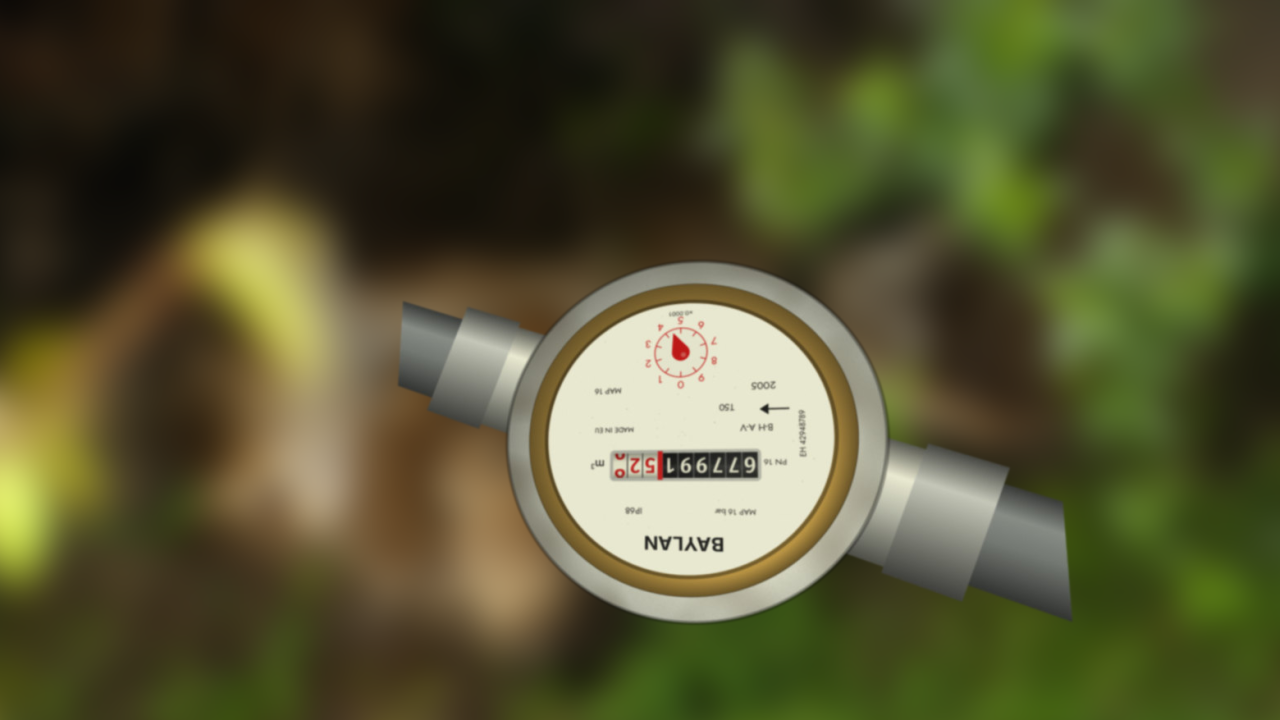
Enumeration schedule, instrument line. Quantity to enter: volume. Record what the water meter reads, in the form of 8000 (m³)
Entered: 677991.5284 (m³)
